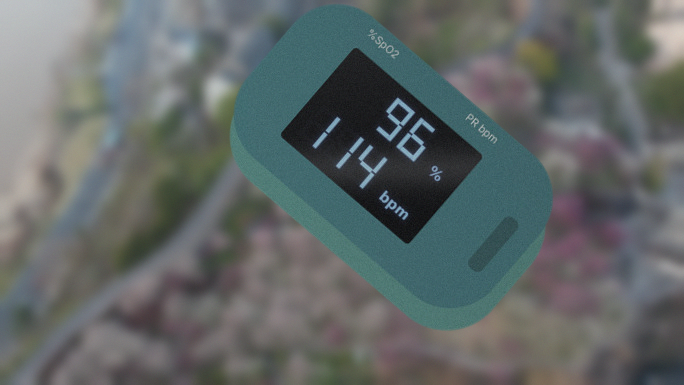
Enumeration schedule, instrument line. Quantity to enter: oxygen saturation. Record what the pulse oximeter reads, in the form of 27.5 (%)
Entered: 96 (%)
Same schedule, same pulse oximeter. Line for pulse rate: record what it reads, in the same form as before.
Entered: 114 (bpm)
